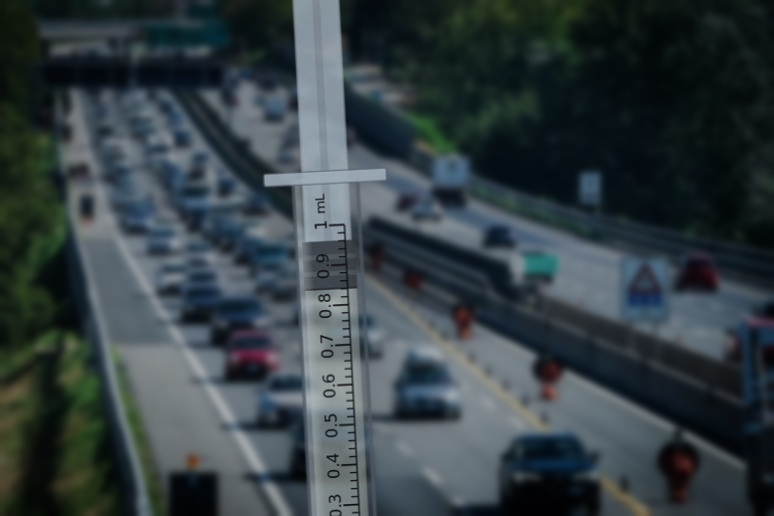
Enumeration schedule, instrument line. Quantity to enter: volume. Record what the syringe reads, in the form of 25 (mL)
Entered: 0.84 (mL)
